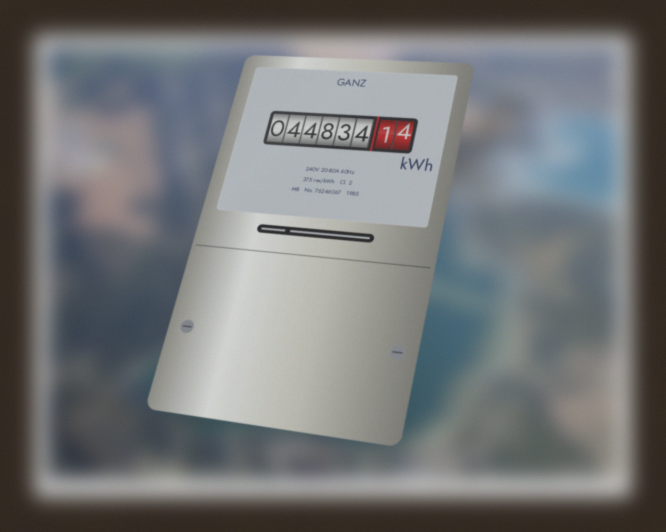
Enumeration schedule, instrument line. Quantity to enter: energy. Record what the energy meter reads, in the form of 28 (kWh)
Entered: 44834.14 (kWh)
